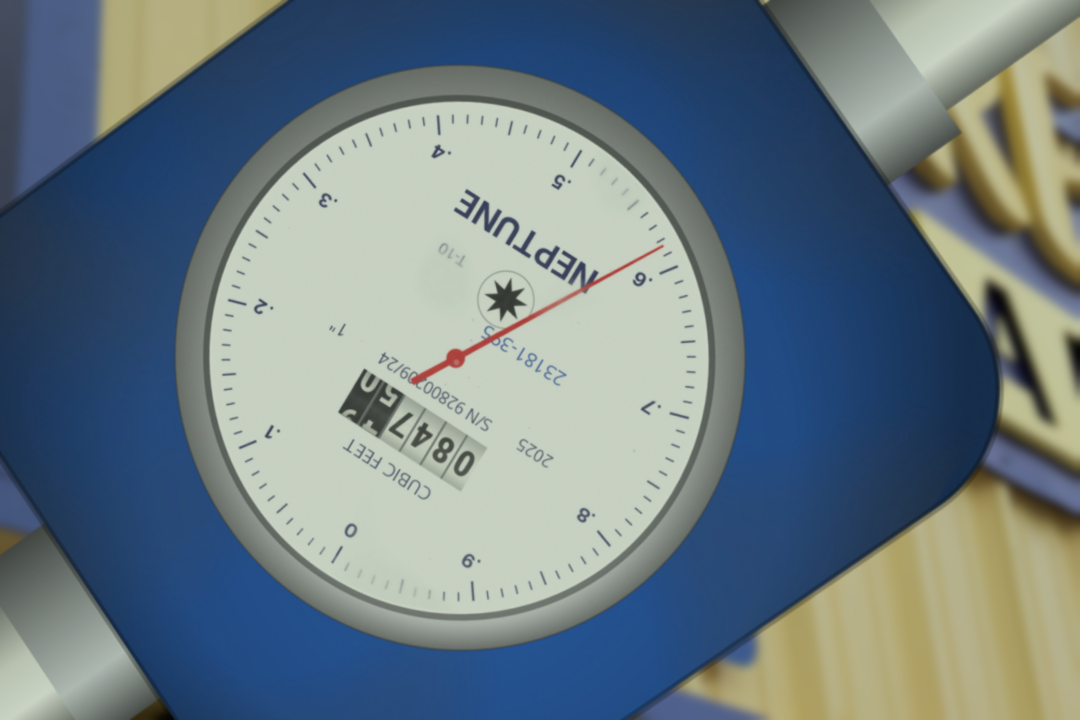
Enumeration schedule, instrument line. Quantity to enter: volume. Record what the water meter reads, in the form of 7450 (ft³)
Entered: 84749.58 (ft³)
